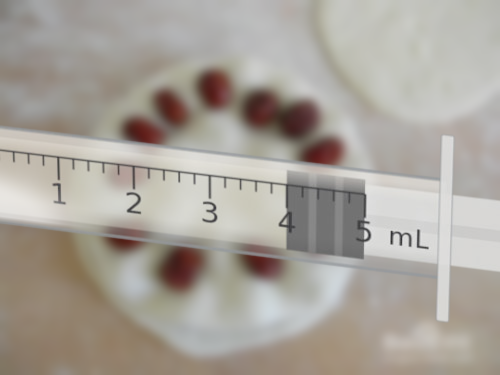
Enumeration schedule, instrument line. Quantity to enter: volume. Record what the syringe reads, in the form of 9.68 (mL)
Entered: 4 (mL)
